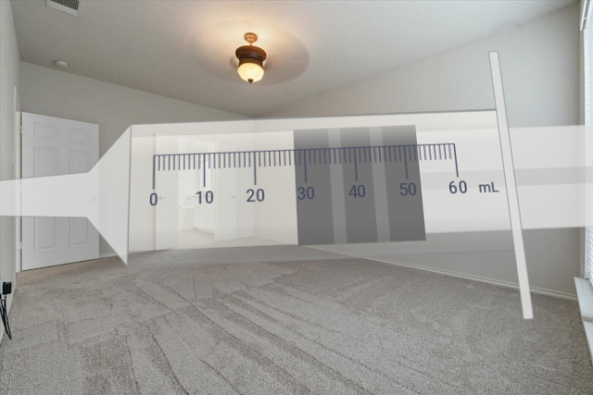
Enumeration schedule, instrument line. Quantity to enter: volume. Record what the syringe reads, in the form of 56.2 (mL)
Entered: 28 (mL)
